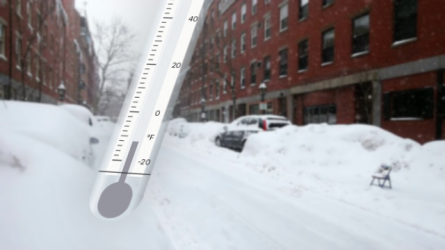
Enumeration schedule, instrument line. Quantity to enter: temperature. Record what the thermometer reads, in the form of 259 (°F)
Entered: -12 (°F)
